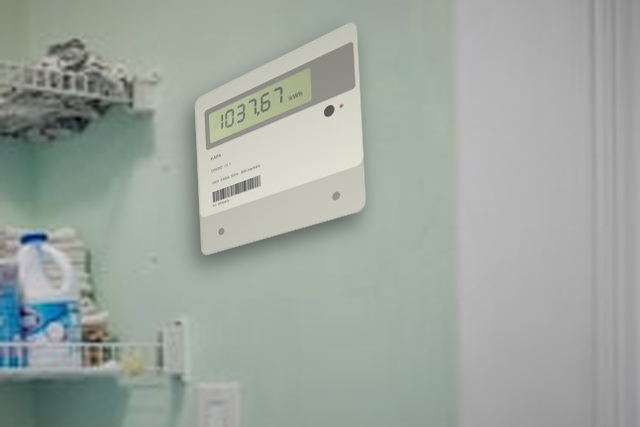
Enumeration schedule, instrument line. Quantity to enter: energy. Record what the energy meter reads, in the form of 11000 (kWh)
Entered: 1037.67 (kWh)
